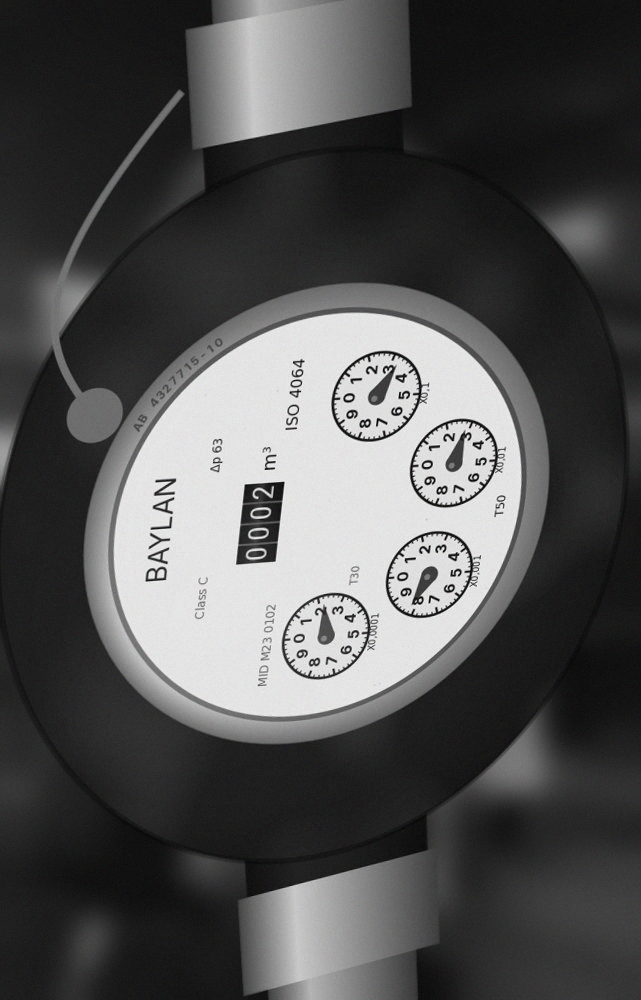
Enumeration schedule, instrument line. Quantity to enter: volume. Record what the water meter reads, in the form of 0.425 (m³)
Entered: 2.3282 (m³)
